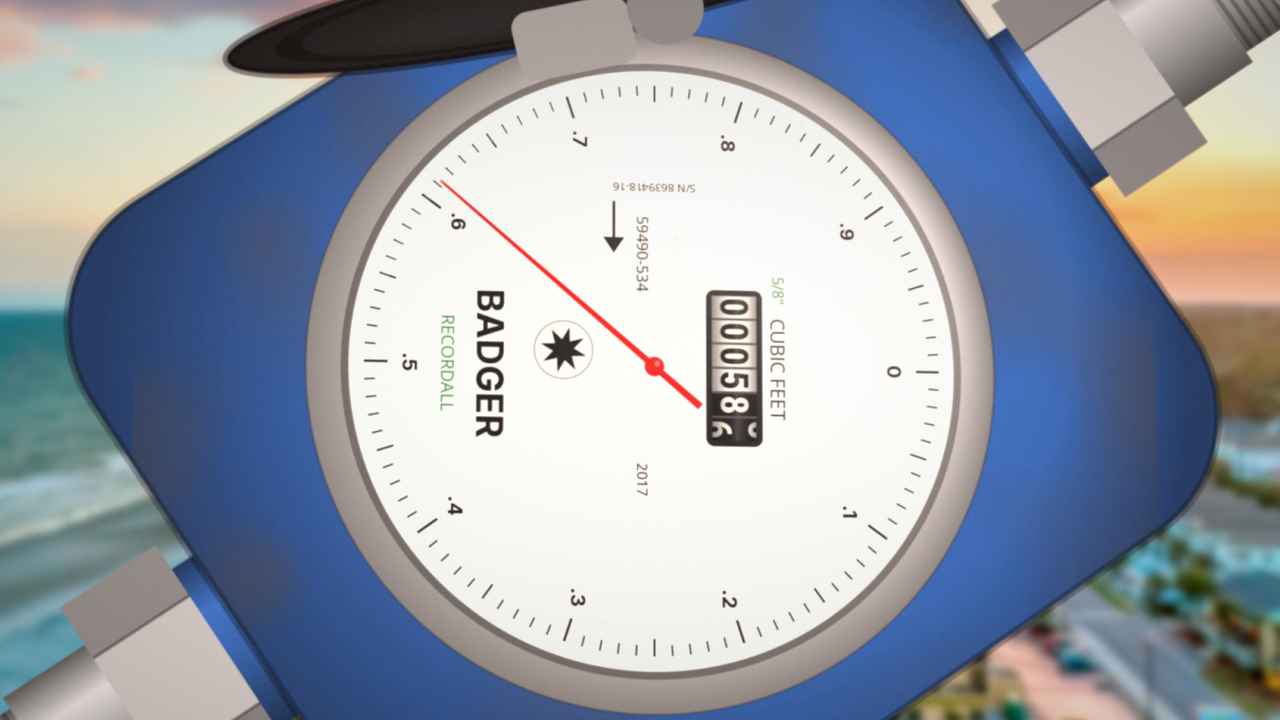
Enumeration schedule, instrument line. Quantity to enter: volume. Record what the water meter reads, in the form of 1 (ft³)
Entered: 585.61 (ft³)
